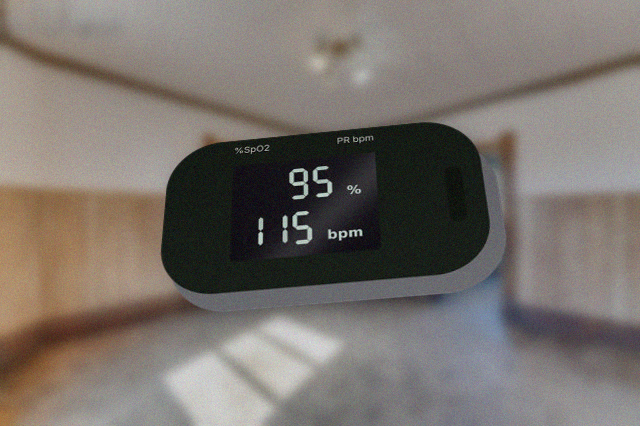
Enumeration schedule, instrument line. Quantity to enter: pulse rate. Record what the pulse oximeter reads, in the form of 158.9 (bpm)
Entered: 115 (bpm)
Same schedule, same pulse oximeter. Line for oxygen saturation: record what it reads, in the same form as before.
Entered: 95 (%)
